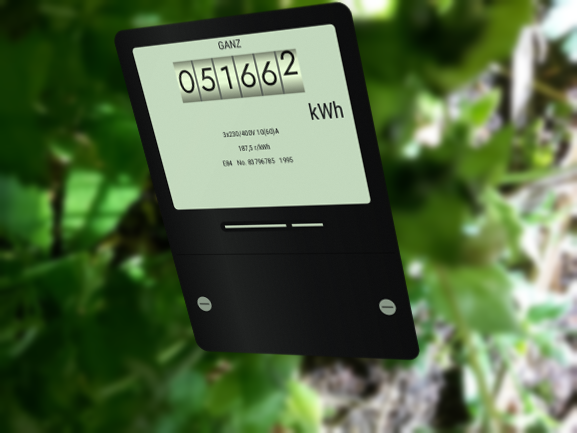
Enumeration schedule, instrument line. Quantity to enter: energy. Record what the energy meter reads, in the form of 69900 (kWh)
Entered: 51662 (kWh)
